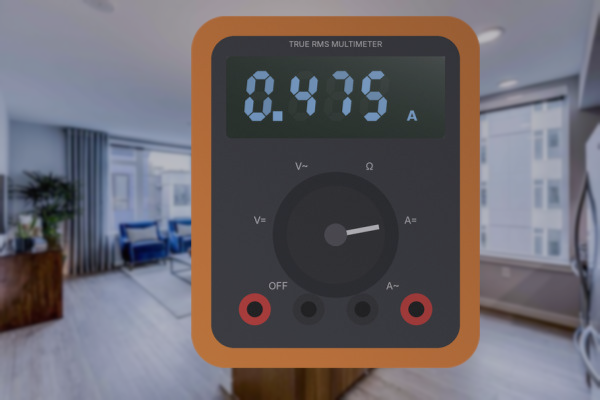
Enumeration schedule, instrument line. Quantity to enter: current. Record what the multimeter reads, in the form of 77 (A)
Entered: 0.475 (A)
